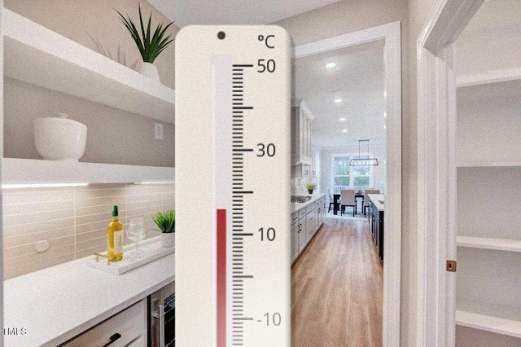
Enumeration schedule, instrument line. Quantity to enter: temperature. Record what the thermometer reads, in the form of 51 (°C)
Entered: 16 (°C)
